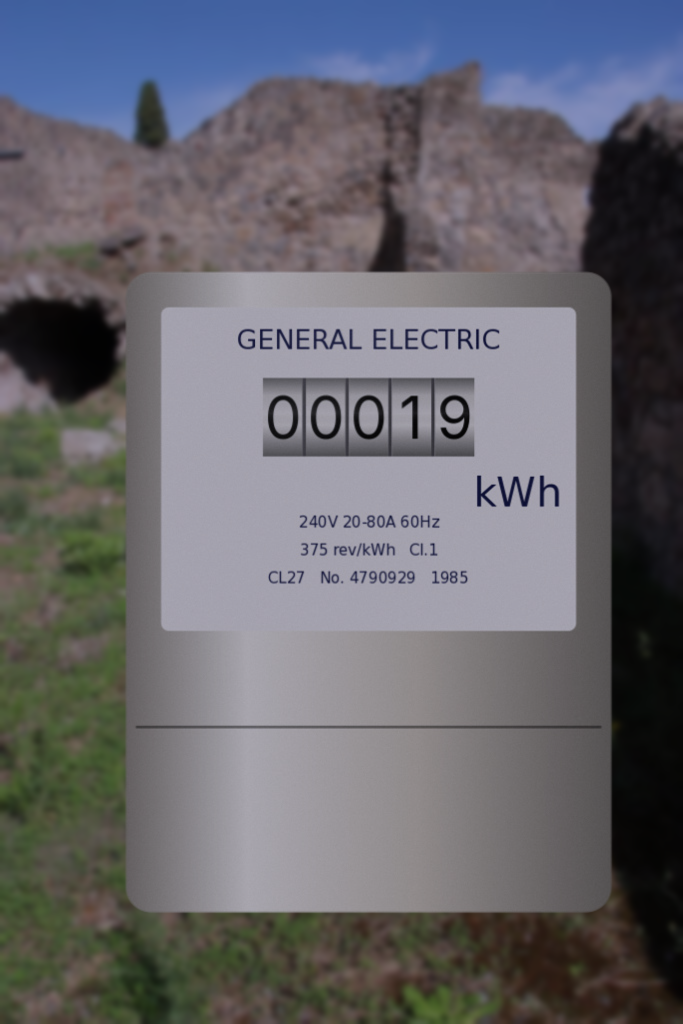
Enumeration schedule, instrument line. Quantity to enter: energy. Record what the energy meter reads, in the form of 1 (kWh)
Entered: 19 (kWh)
